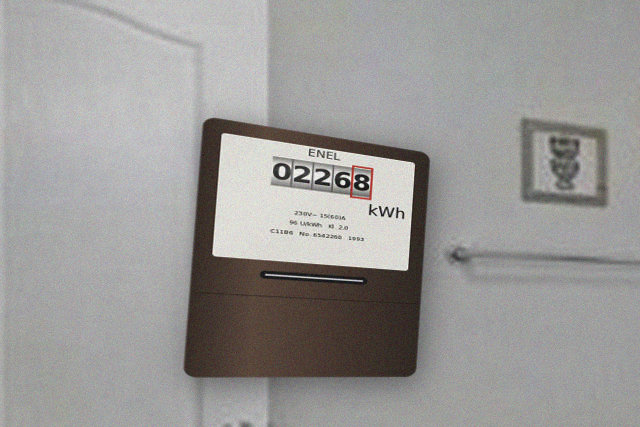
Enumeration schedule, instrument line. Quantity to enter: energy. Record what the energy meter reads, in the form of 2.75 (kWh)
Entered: 226.8 (kWh)
